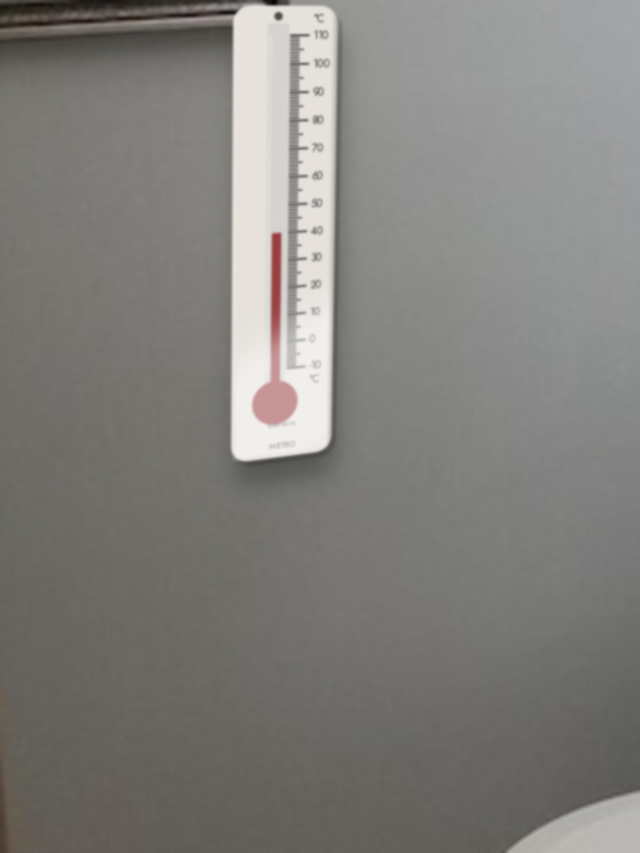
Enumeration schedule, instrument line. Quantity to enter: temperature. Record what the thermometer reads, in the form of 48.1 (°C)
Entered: 40 (°C)
